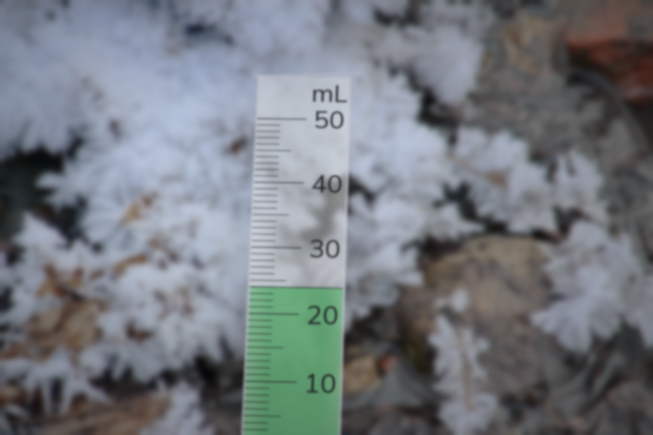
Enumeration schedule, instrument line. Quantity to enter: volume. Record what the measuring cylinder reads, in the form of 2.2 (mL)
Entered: 24 (mL)
